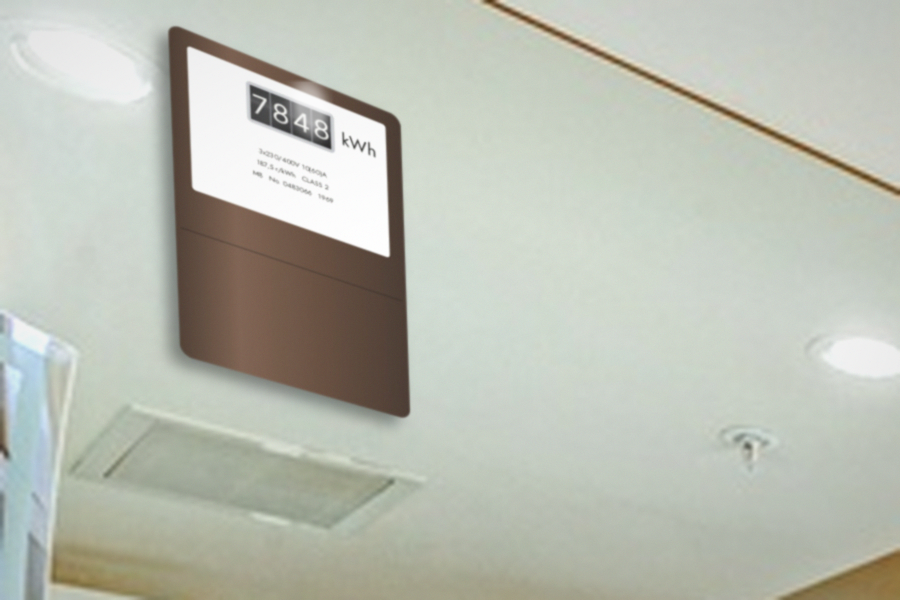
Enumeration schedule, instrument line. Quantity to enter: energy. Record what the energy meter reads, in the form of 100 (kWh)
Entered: 7848 (kWh)
